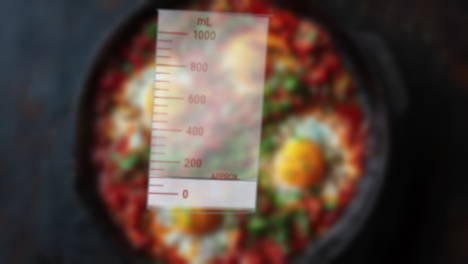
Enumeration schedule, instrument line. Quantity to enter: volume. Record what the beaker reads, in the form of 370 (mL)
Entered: 100 (mL)
